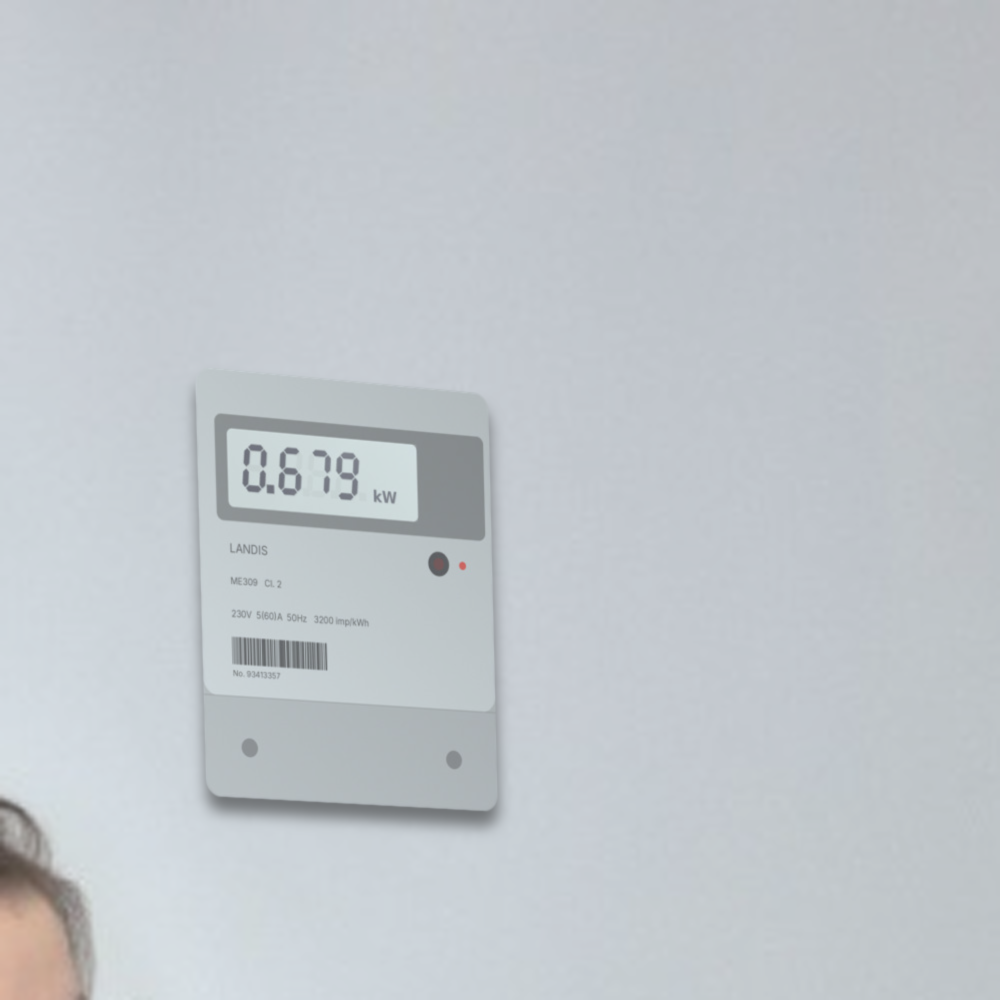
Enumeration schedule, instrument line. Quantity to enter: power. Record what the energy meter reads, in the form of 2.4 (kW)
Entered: 0.679 (kW)
